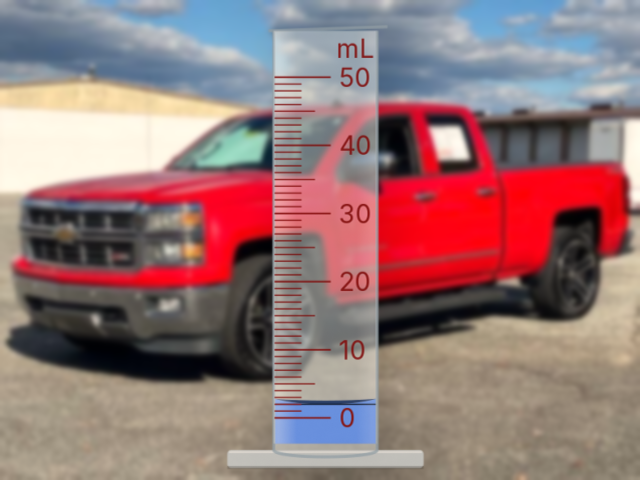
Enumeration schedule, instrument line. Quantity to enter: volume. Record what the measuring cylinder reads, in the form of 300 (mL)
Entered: 2 (mL)
